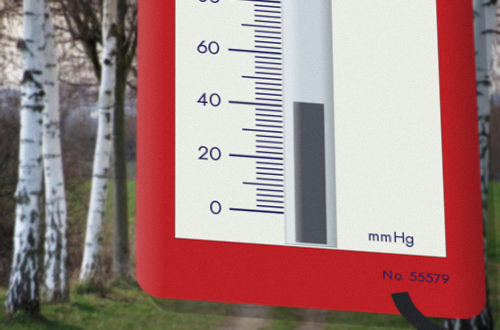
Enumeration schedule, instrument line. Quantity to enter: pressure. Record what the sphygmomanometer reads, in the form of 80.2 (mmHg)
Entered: 42 (mmHg)
